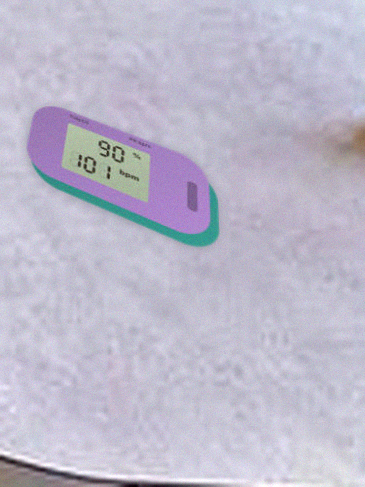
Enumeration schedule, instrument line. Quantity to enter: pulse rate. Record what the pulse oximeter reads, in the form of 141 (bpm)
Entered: 101 (bpm)
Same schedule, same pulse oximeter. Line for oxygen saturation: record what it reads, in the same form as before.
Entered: 90 (%)
